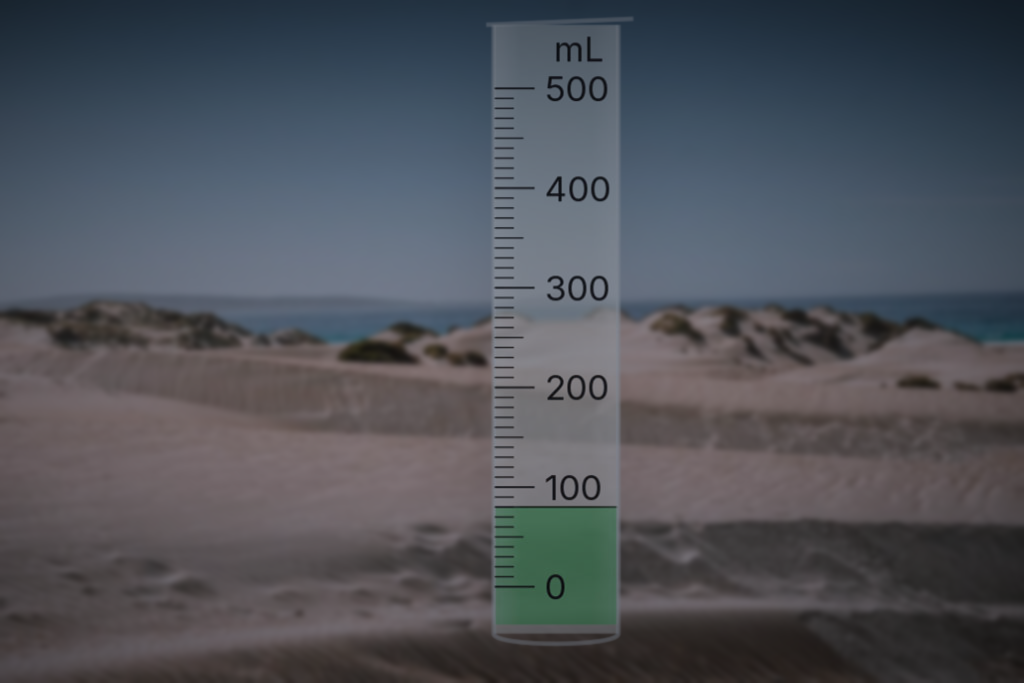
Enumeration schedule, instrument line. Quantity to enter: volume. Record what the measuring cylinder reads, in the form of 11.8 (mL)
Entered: 80 (mL)
